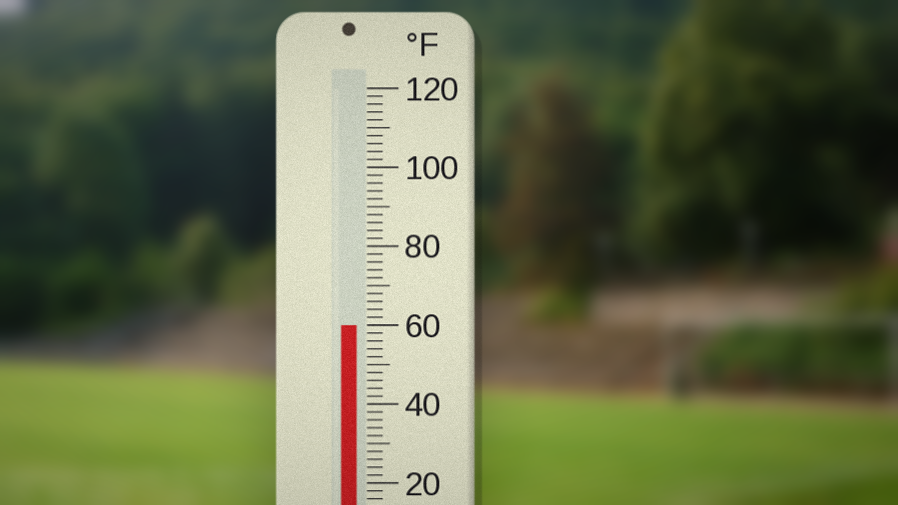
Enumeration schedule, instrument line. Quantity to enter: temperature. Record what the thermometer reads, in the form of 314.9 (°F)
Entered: 60 (°F)
